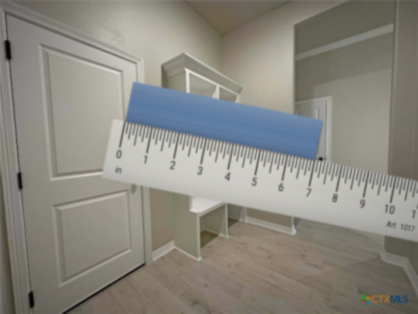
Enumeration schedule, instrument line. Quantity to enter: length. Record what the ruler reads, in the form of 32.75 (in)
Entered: 7 (in)
